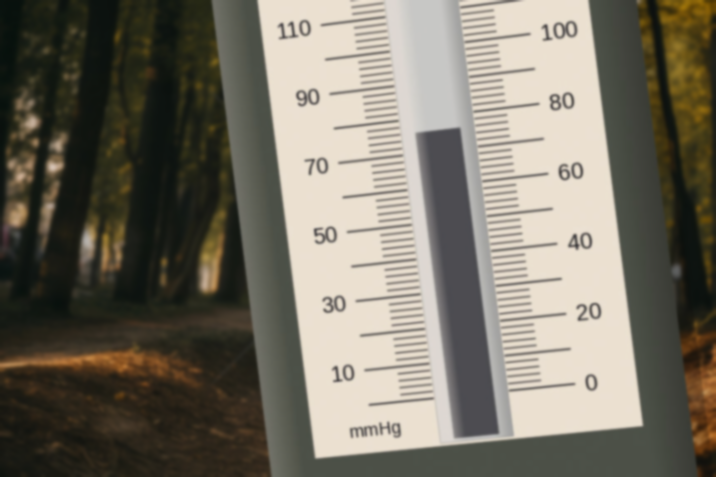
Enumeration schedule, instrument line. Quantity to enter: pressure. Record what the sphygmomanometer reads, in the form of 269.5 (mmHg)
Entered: 76 (mmHg)
